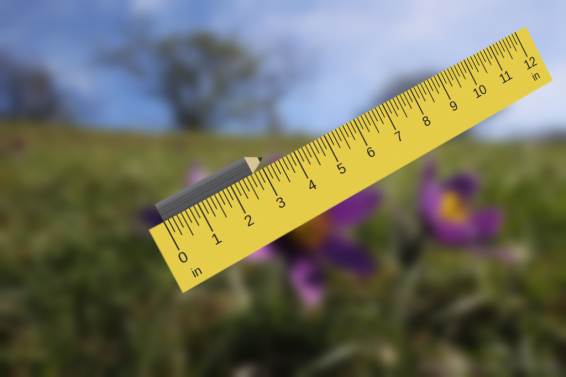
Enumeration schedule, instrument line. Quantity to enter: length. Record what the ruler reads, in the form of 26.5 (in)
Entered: 3.125 (in)
